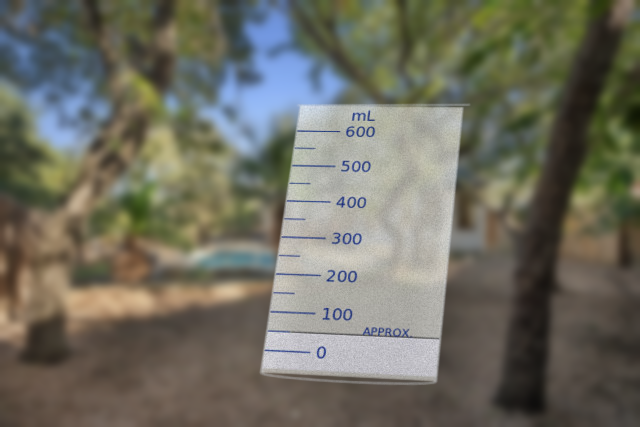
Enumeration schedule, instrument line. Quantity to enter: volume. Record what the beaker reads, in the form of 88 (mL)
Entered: 50 (mL)
